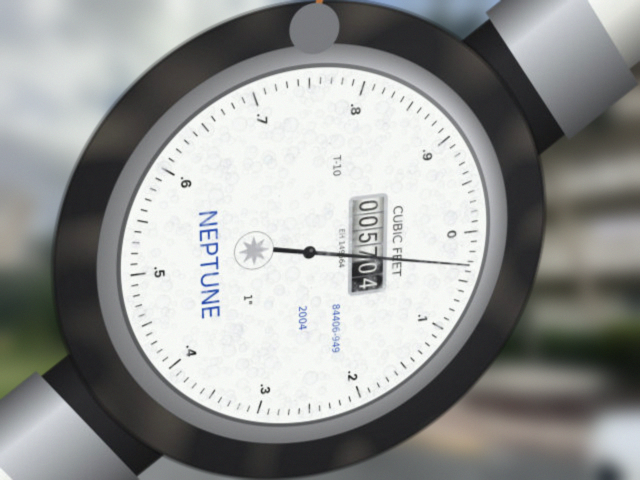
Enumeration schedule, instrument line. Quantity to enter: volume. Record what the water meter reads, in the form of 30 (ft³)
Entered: 5704.03 (ft³)
